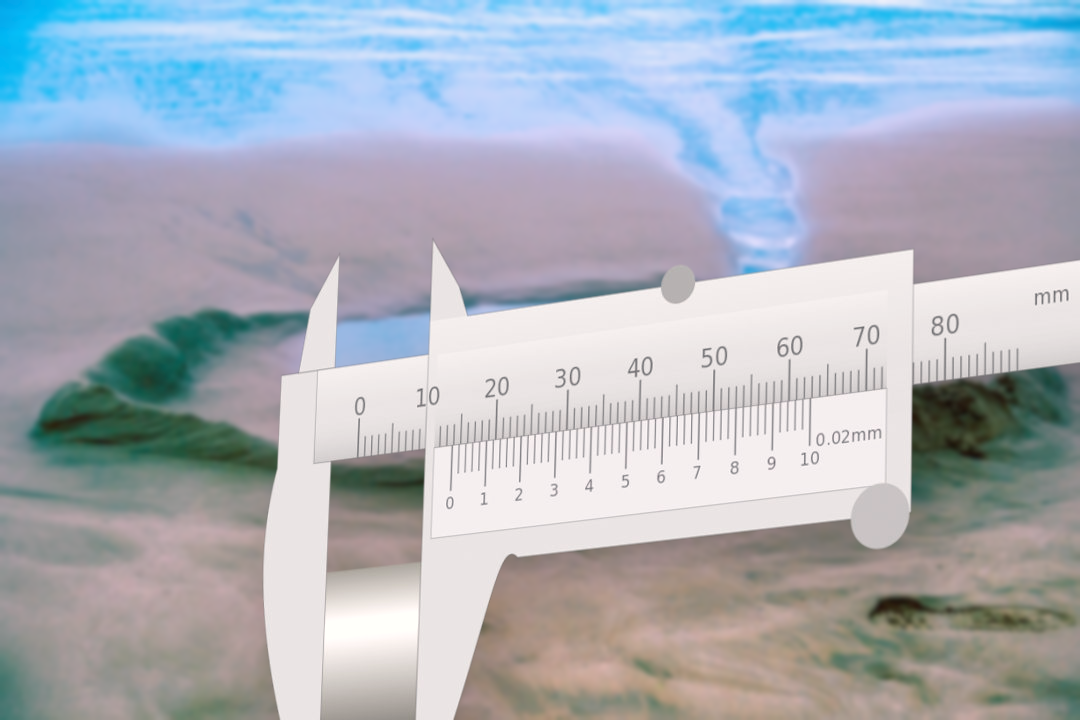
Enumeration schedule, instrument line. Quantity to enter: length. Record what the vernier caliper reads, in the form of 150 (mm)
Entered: 13.8 (mm)
